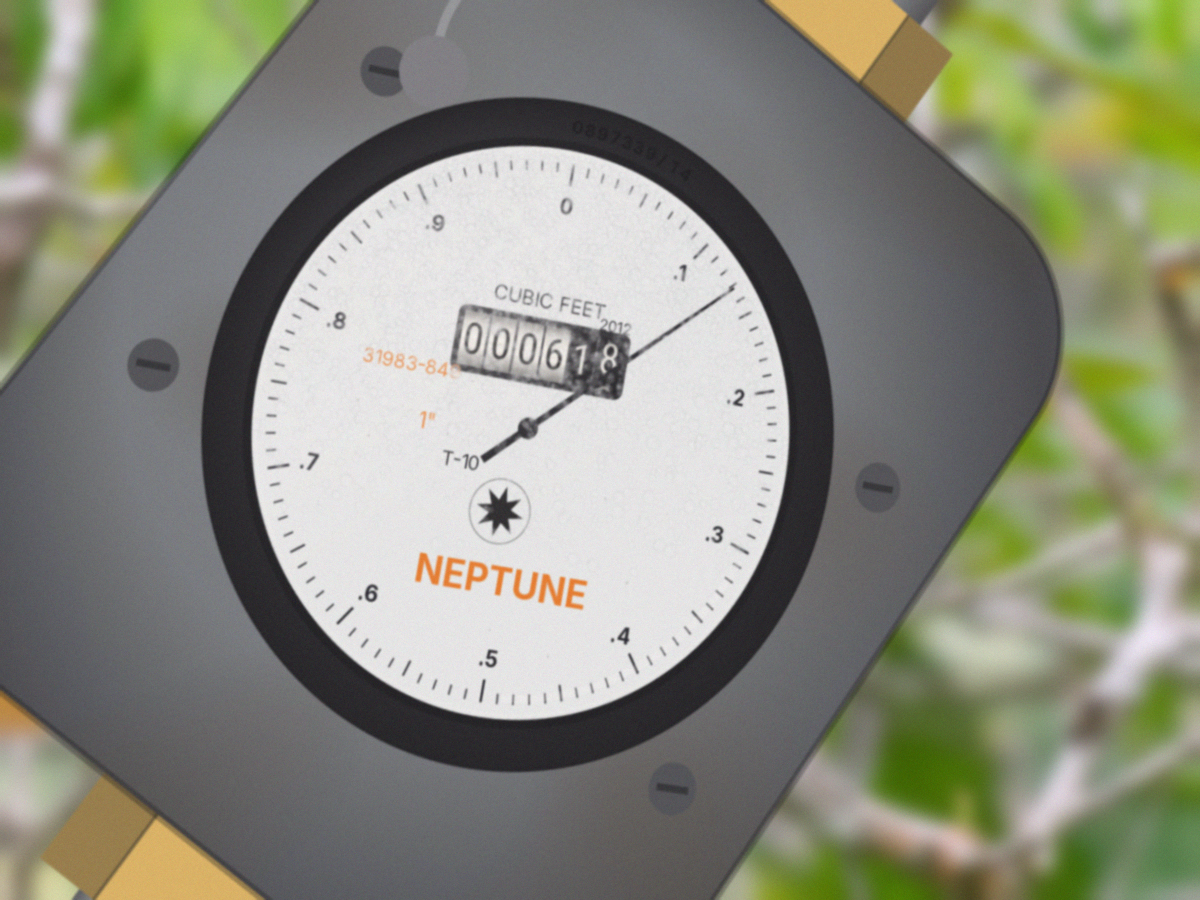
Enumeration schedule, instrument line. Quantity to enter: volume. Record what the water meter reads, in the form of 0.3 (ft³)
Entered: 618.13 (ft³)
